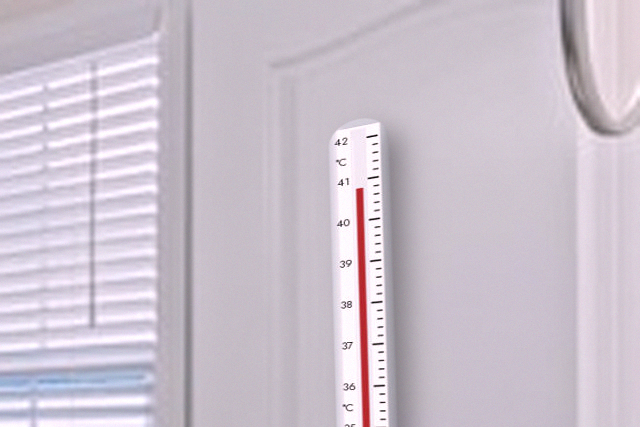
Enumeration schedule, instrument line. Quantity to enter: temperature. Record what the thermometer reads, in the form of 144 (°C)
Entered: 40.8 (°C)
